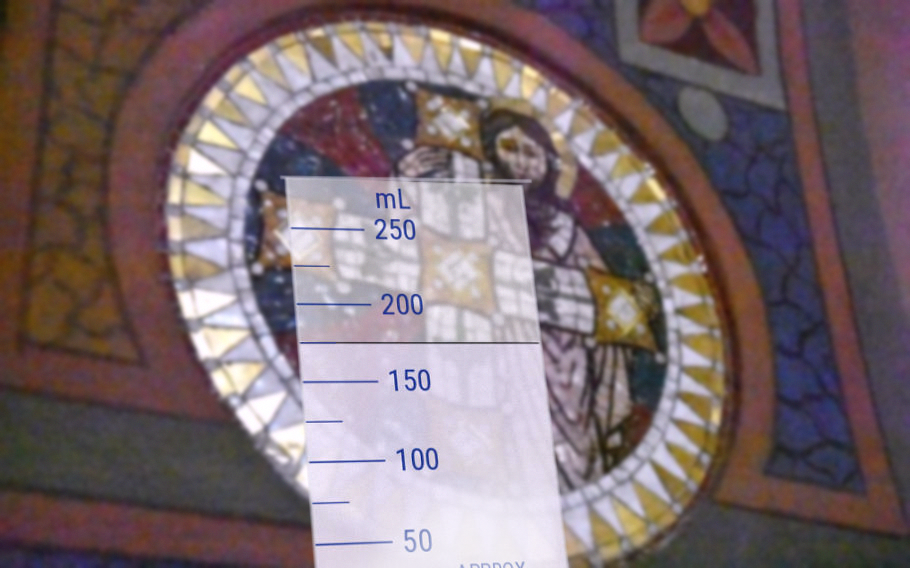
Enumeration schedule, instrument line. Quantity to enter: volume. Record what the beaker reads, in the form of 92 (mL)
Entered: 175 (mL)
